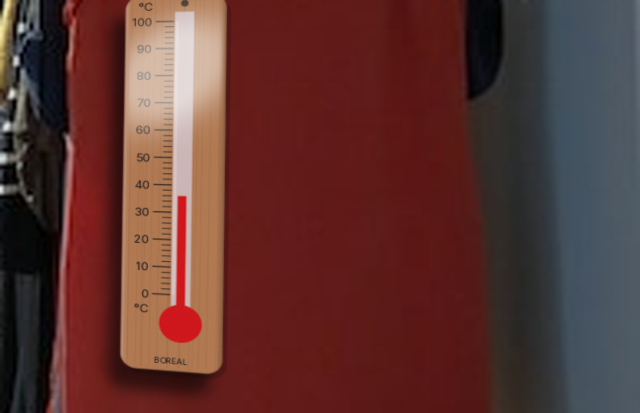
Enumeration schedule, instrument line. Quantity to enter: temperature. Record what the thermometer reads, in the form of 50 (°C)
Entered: 36 (°C)
